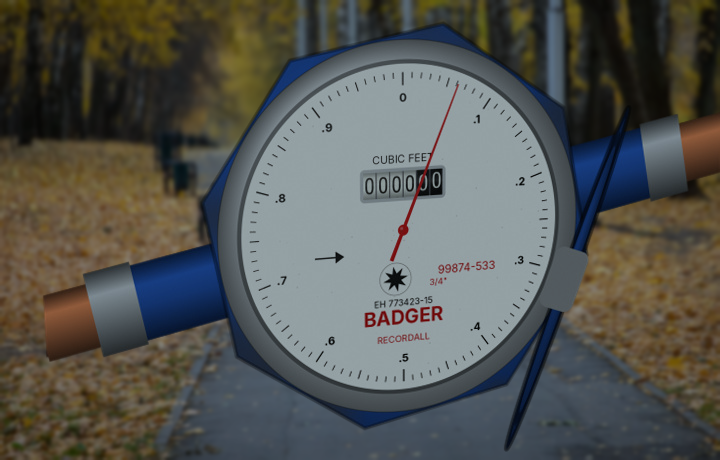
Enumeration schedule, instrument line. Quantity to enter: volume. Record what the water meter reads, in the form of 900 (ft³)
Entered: 0.06 (ft³)
